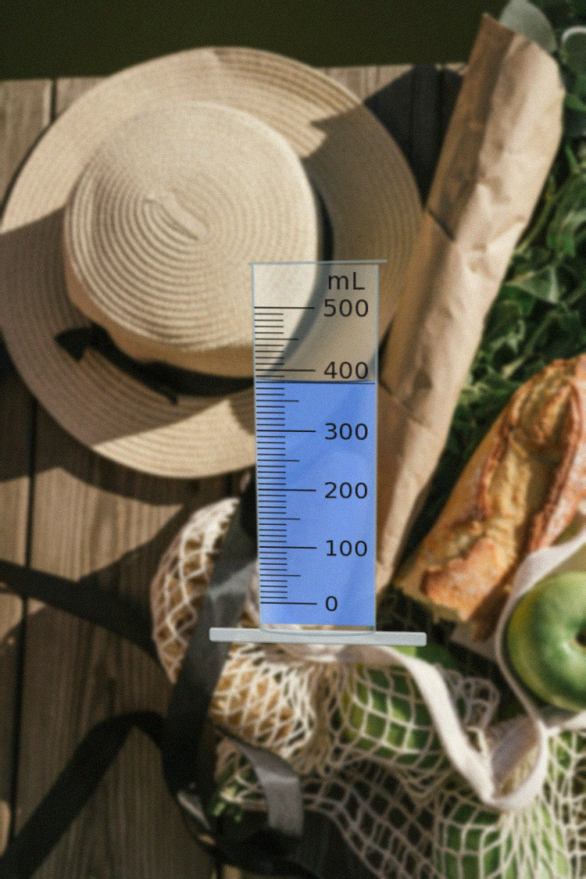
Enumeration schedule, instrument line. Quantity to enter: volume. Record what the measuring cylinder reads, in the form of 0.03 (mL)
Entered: 380 (mL)
